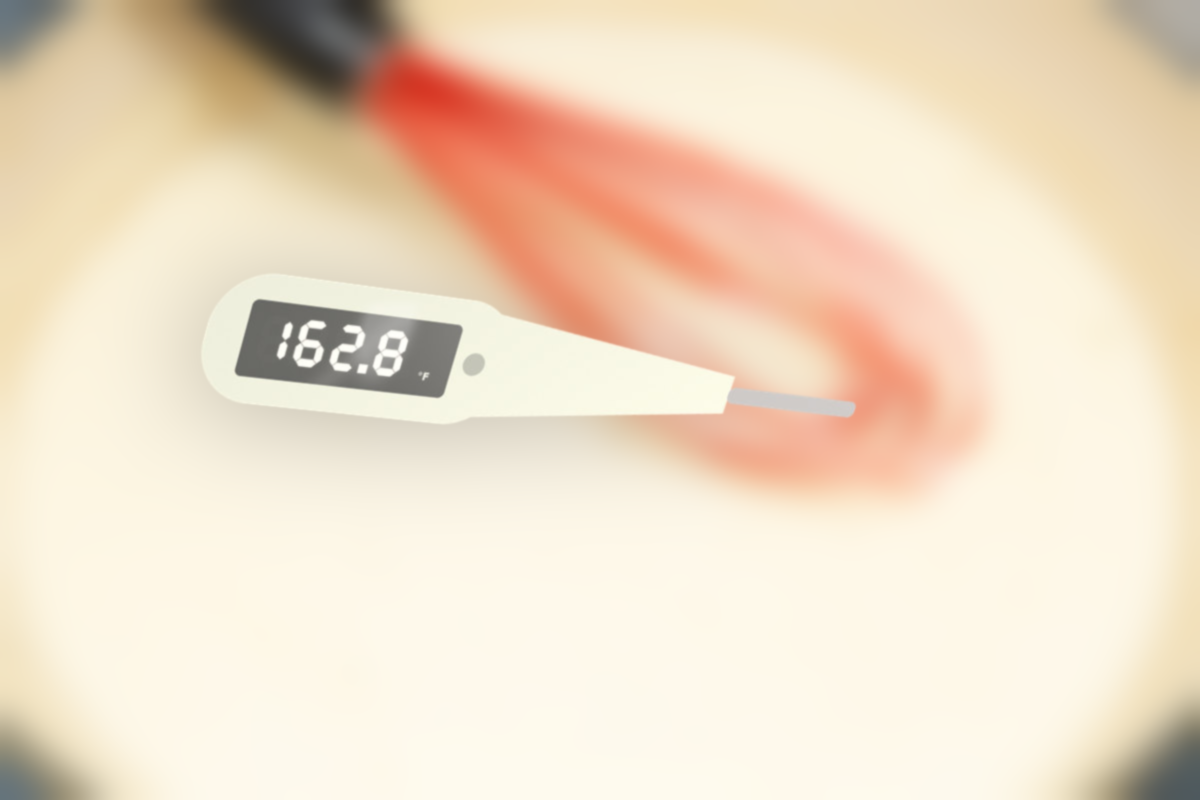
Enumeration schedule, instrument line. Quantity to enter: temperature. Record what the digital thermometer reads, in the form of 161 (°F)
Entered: 162.8 (°F)
